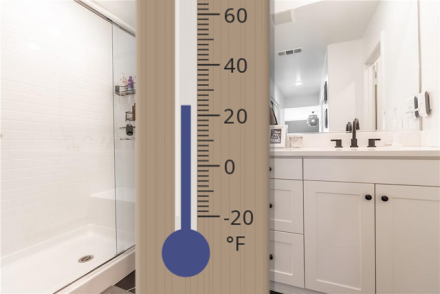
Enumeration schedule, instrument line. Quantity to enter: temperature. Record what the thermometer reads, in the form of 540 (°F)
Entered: 24 (°F)
